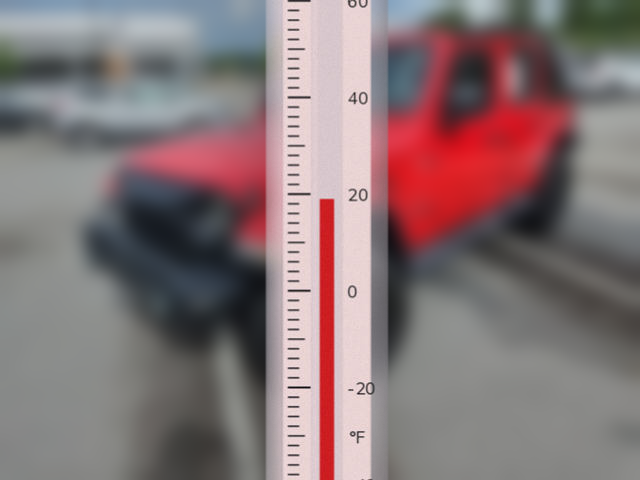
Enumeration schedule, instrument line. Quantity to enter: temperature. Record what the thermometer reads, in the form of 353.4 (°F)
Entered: 19 (°F)
